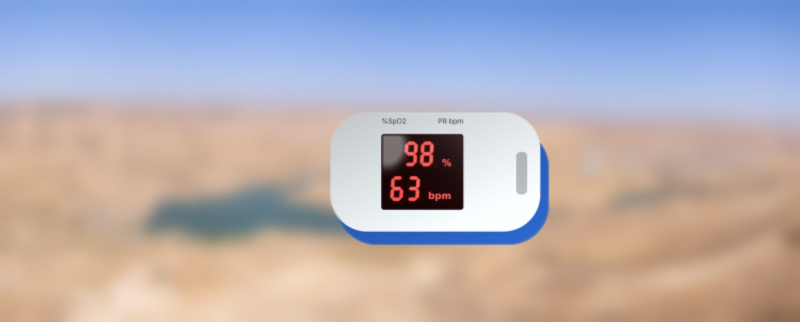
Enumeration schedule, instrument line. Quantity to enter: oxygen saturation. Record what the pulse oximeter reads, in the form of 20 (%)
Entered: 98 (%)
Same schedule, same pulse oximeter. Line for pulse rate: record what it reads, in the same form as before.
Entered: 63 (bpm)
